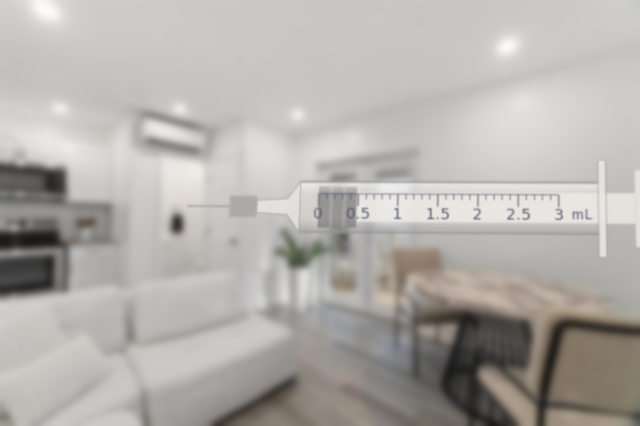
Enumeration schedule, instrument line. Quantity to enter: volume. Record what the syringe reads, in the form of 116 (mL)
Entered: 0 (mL)
